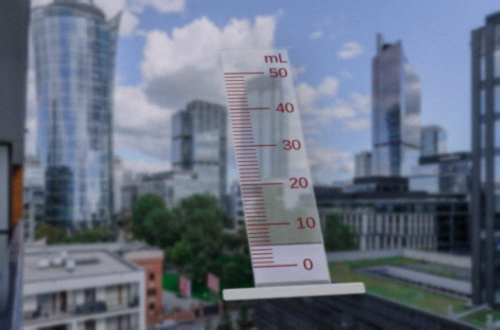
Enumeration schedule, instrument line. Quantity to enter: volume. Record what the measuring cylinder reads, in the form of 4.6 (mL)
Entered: 5 (mL)
